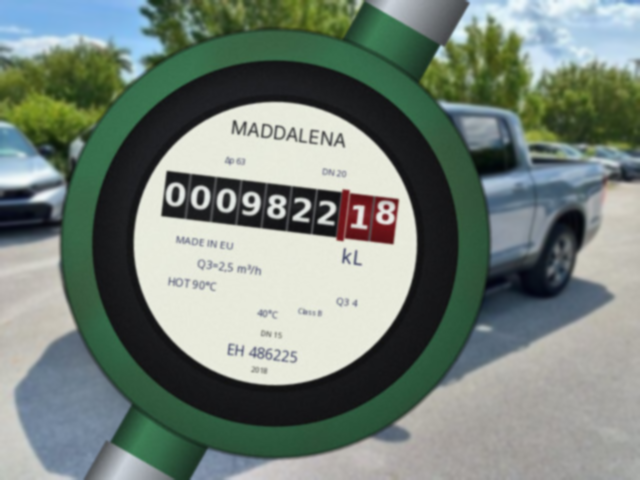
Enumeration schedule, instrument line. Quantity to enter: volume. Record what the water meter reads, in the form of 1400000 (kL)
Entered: 9822.18 (kL)
